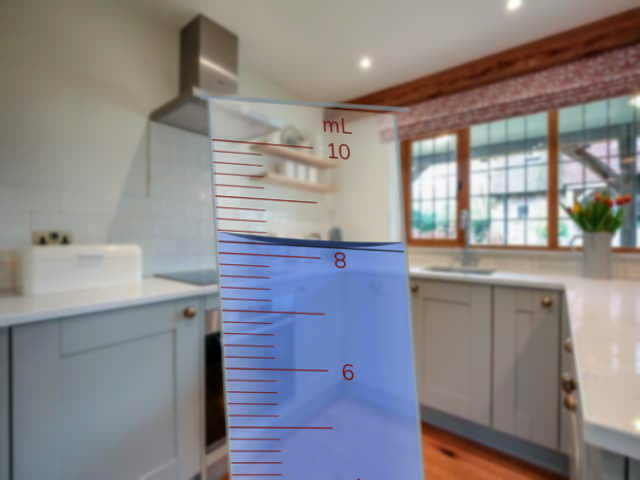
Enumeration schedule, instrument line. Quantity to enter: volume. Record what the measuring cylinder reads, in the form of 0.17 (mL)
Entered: 8.2 (mL)
